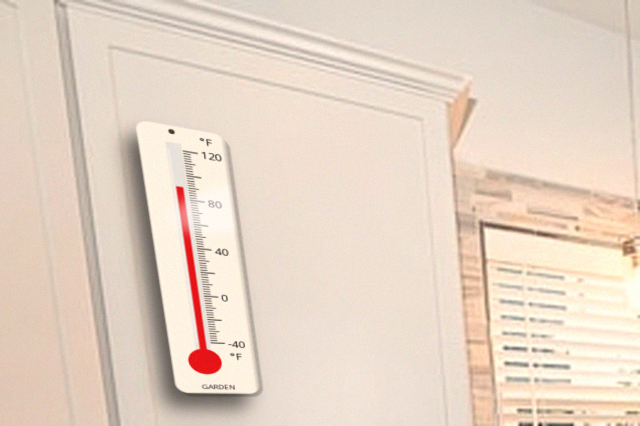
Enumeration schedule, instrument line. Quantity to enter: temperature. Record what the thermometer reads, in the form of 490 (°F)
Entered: 90 (°F)
